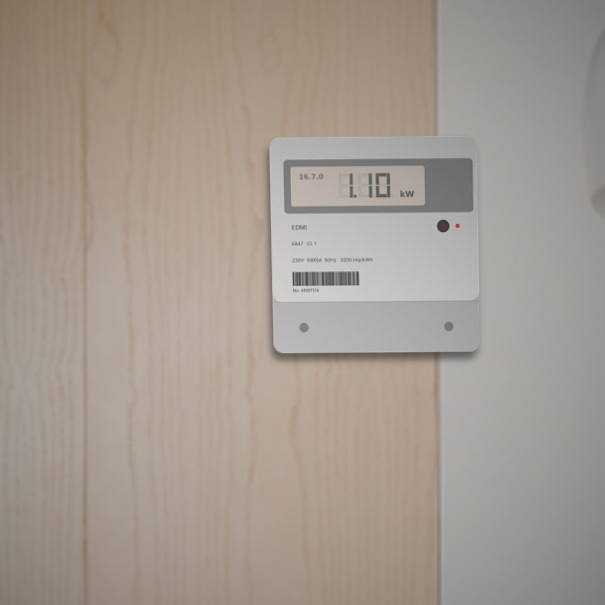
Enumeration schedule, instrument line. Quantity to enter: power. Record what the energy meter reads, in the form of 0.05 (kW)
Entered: 1.10 (kW)
